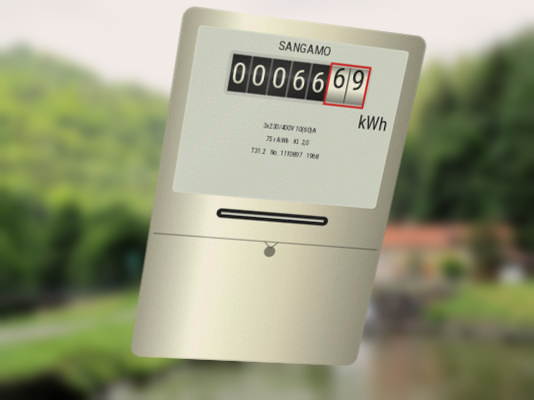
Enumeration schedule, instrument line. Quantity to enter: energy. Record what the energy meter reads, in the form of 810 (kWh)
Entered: 66.69 (kWh)
